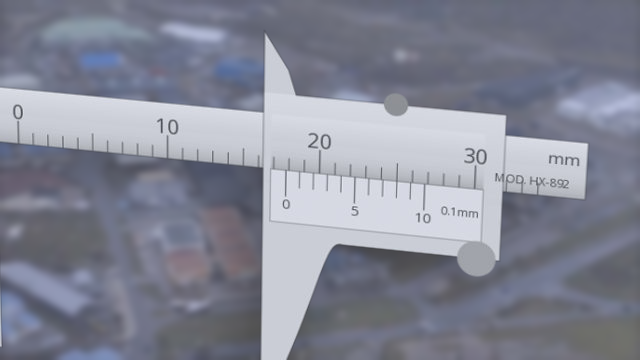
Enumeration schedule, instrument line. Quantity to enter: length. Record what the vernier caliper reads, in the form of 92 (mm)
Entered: 17.8 (mm)
